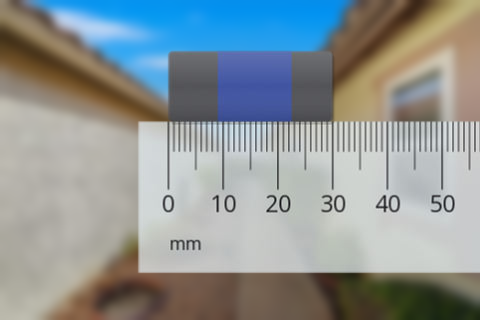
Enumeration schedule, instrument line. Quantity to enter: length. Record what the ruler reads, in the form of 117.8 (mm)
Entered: 30 (mm)
